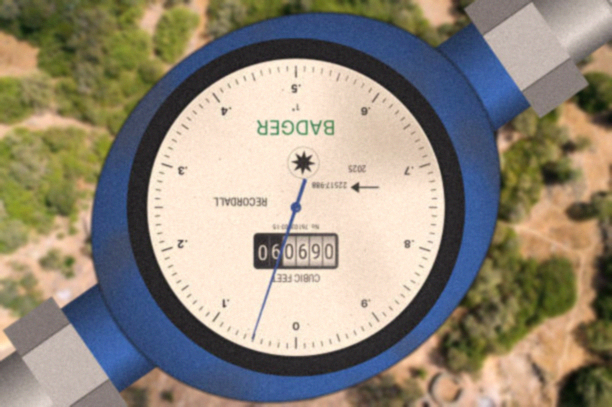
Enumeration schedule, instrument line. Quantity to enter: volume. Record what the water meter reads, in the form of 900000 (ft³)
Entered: 69090.05 (ft³)
